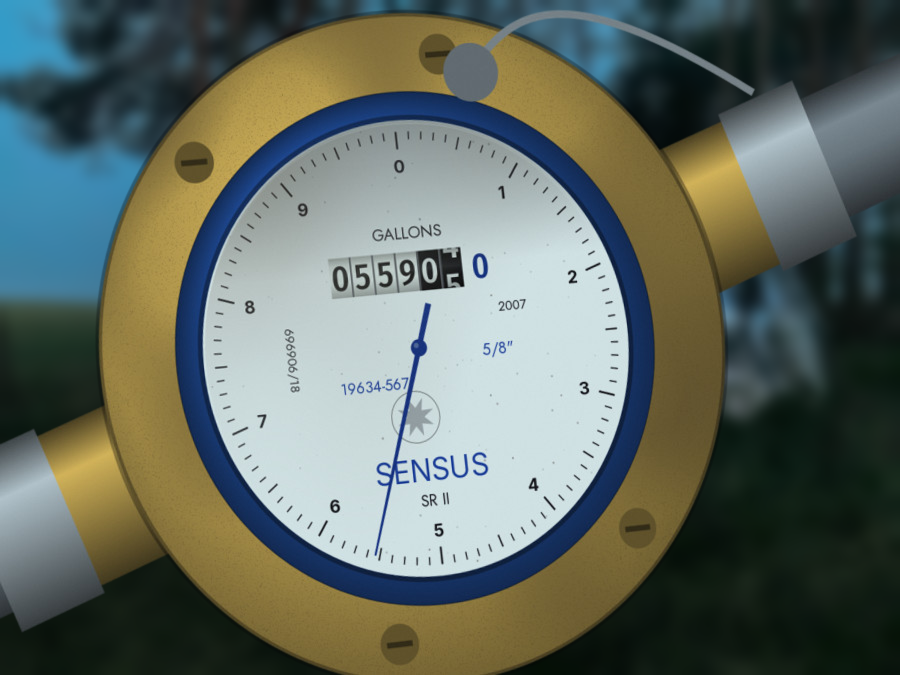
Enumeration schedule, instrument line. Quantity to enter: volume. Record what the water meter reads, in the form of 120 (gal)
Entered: 559045.5 (gal)
